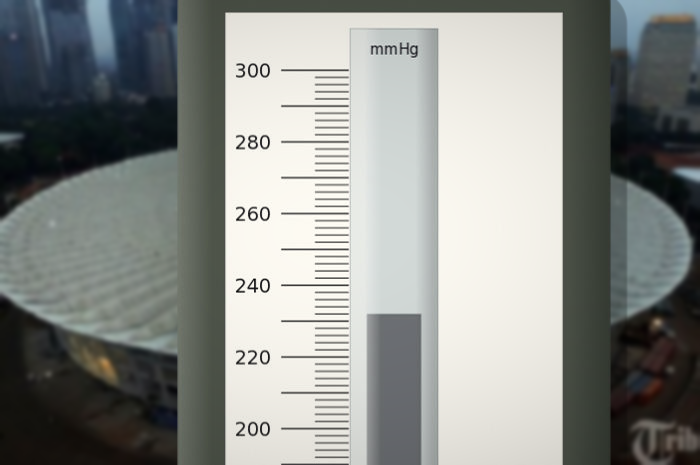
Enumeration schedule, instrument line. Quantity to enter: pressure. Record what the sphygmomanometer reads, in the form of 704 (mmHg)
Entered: 232 (mmHg)
